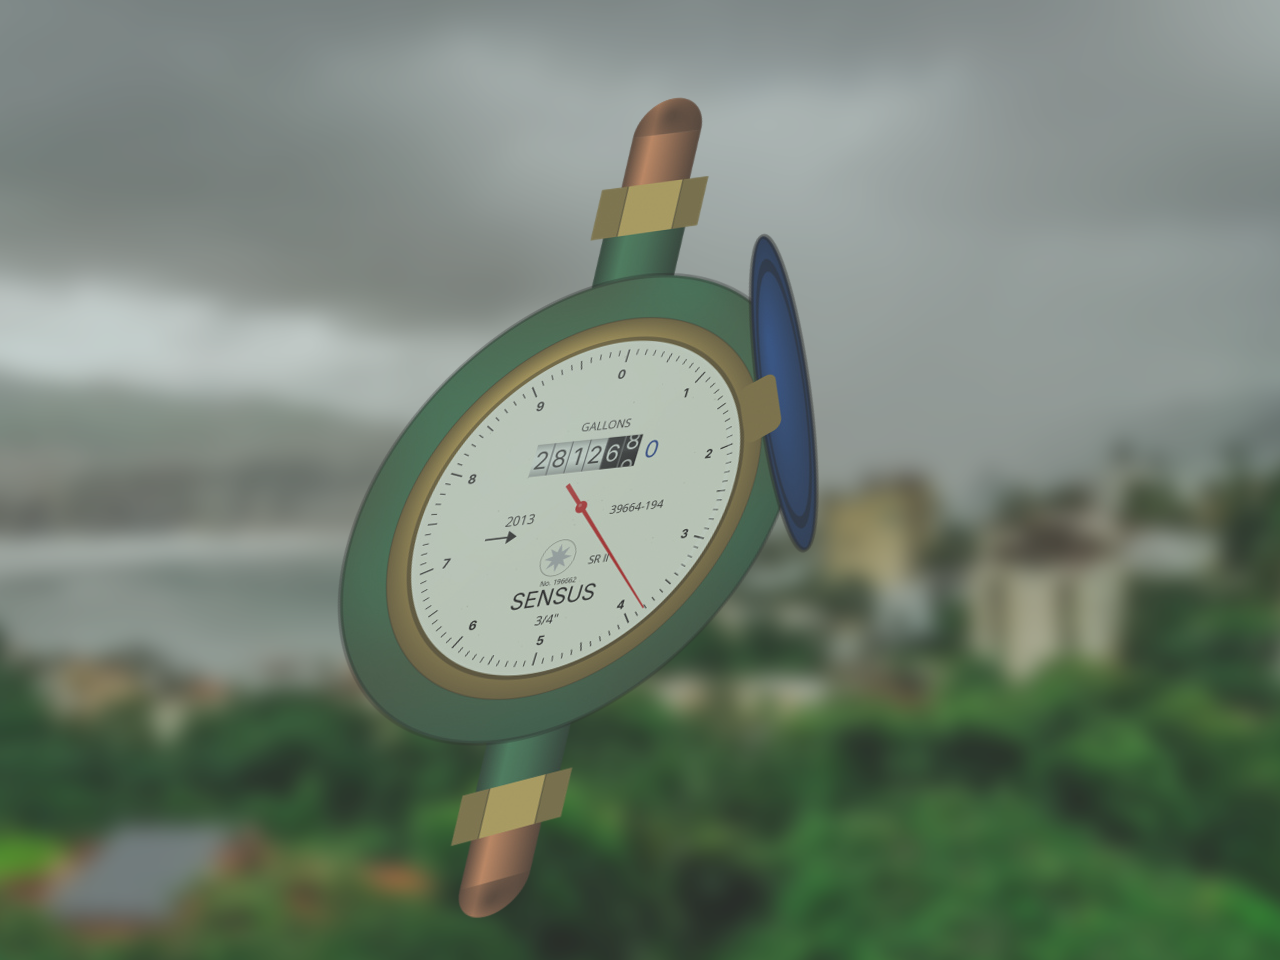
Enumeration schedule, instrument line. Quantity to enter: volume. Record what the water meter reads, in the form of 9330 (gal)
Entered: 2812683.8 (gal)
